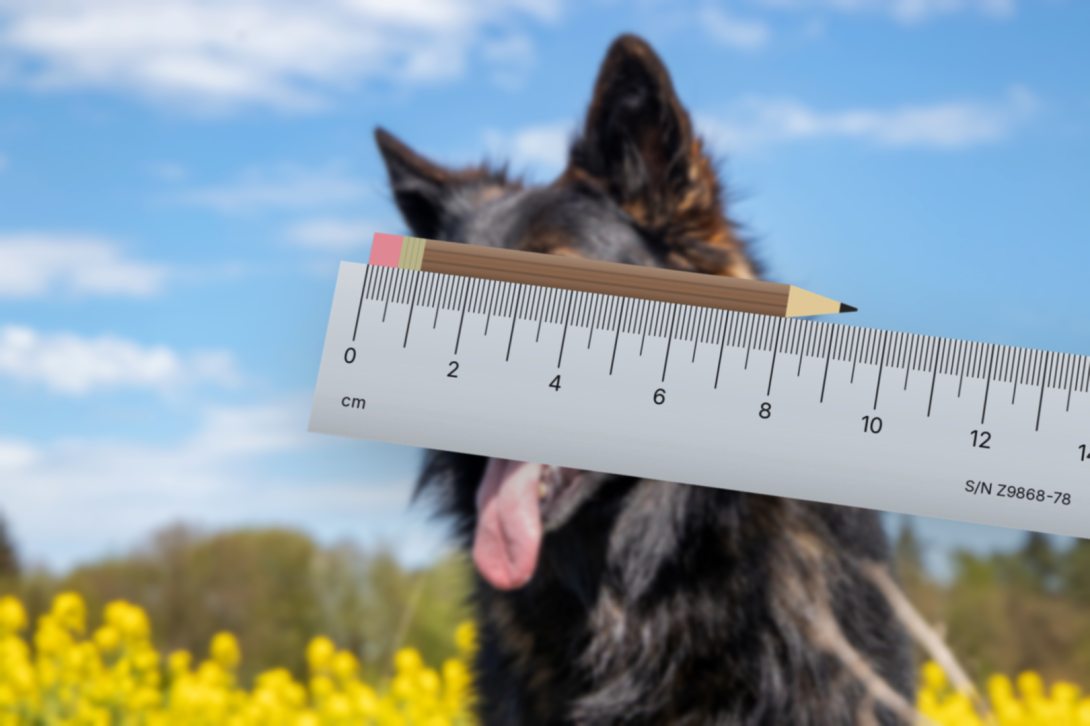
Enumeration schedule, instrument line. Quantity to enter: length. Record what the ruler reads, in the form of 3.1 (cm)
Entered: 9.4 (cm)
